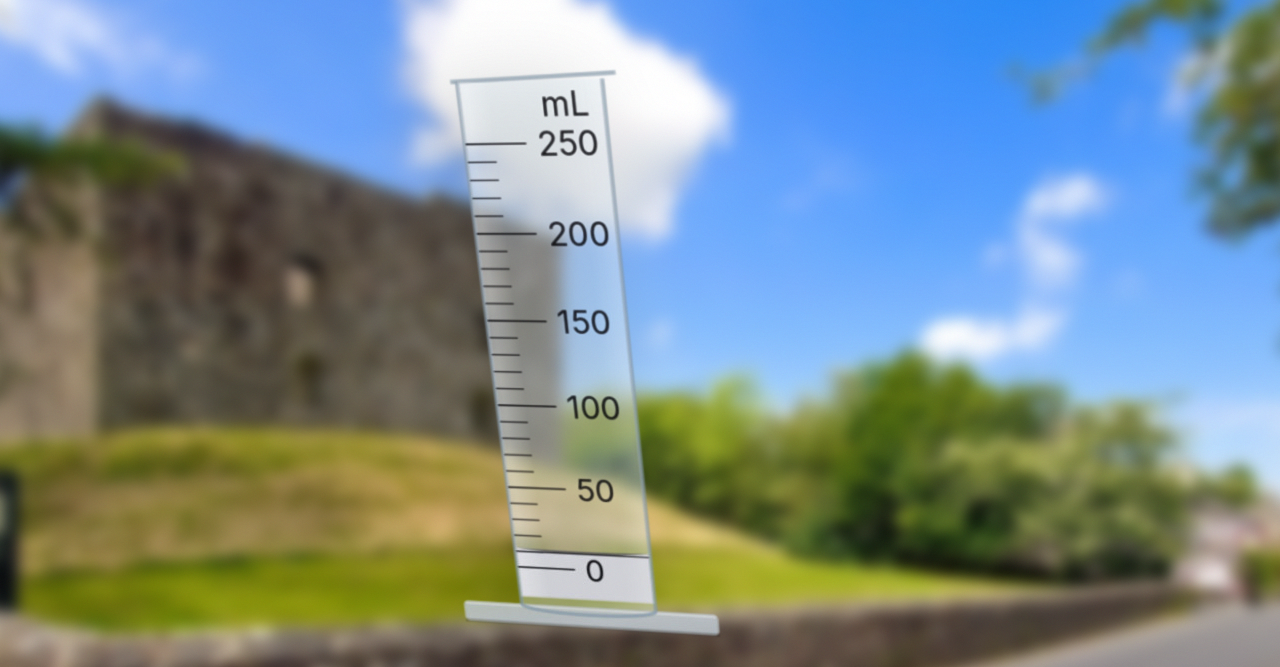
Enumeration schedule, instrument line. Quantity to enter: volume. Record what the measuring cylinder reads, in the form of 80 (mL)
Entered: 10 (mL)
